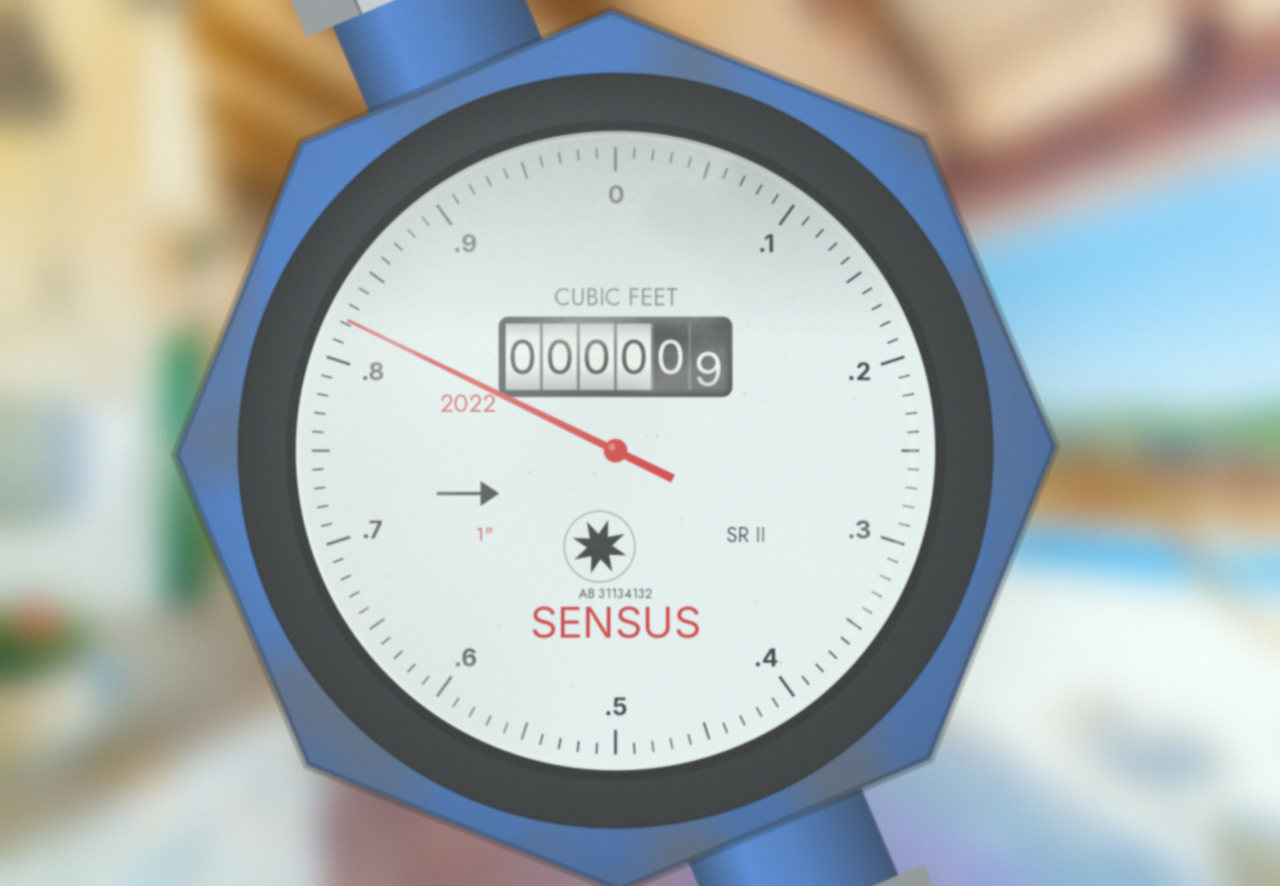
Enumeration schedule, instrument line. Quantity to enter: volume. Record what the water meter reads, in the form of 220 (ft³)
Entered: 8.82 (ft³)
